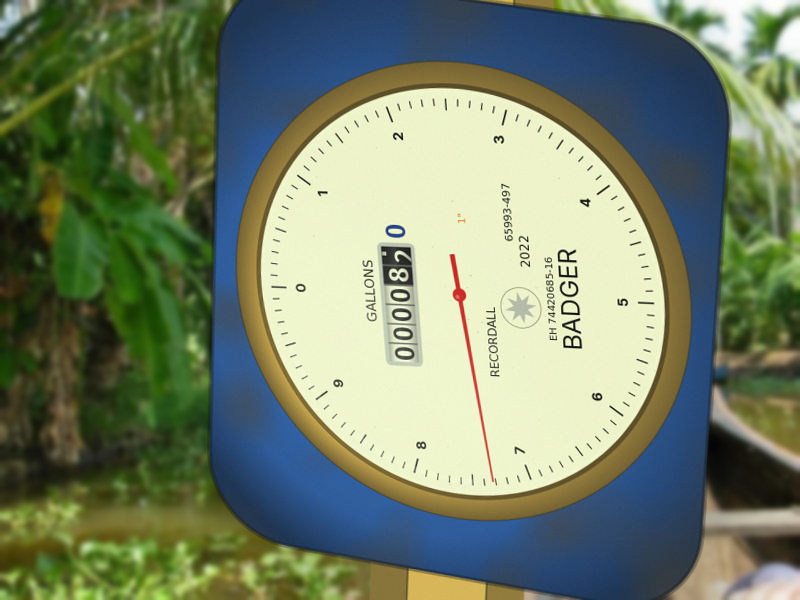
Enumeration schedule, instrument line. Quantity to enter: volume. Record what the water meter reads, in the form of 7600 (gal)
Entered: 817.3 (gal)
